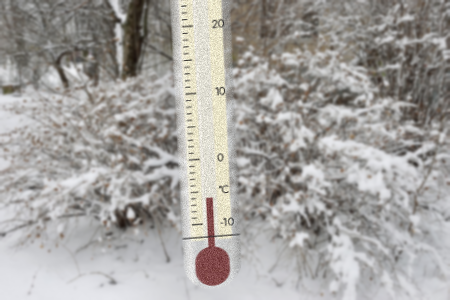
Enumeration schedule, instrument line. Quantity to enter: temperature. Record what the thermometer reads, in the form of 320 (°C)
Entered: -6 (°C)
